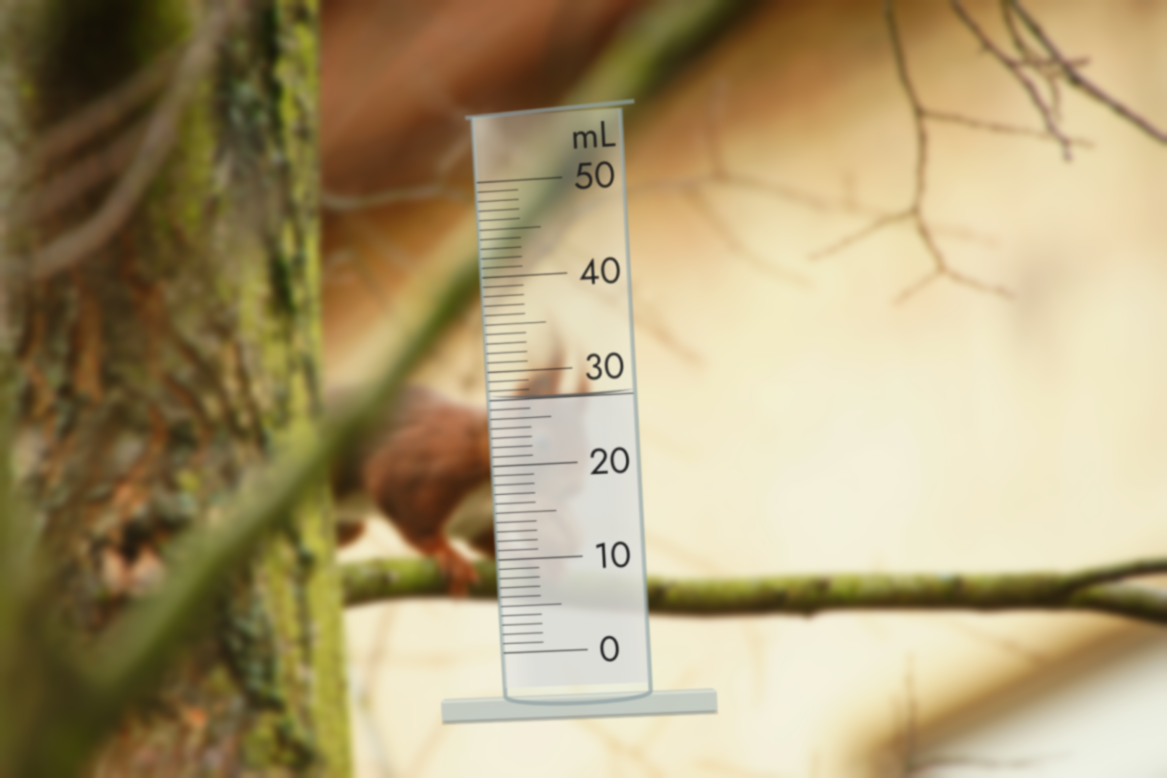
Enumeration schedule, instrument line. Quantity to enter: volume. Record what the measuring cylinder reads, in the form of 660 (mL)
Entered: 27 (mL)
